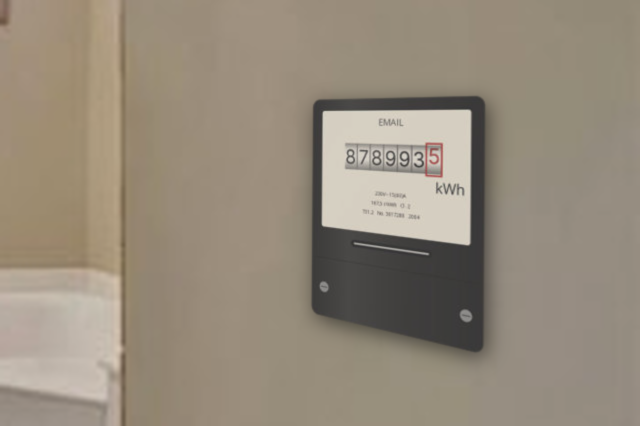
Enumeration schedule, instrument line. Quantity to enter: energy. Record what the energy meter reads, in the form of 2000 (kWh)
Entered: 878993.5 (kWh)
